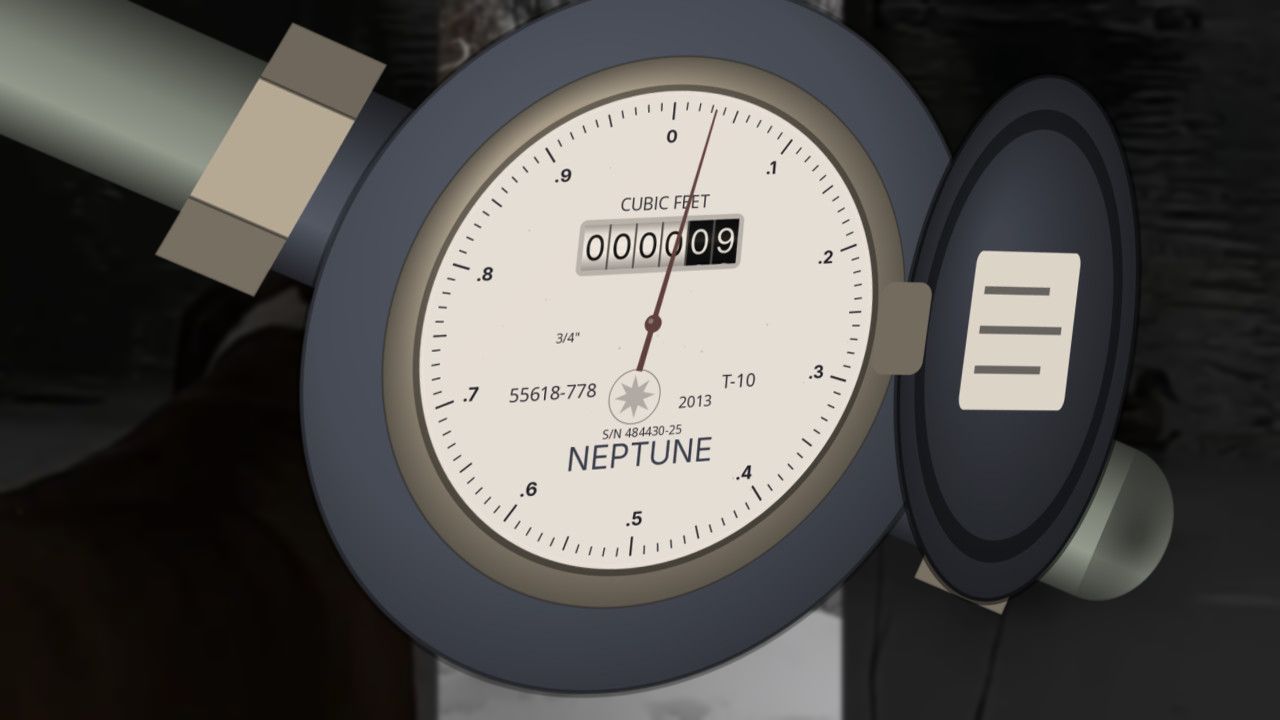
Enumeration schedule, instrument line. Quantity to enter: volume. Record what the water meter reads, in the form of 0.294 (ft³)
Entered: 9.03 (ft³)
